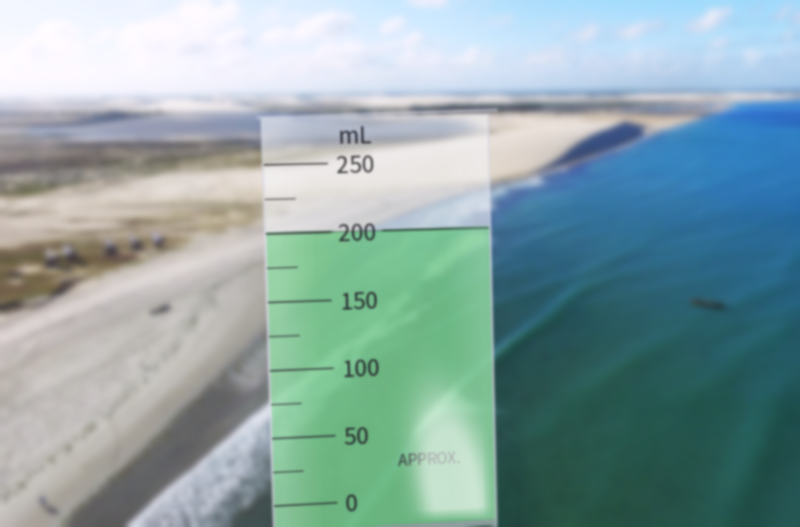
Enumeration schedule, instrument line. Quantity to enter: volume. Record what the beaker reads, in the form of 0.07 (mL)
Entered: 200 (mL)
